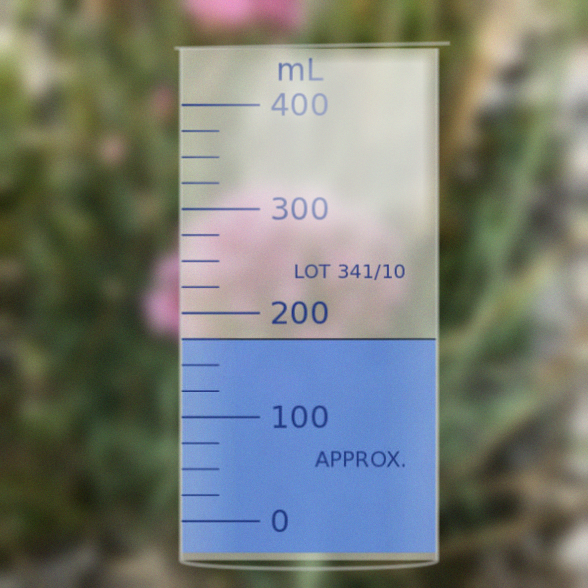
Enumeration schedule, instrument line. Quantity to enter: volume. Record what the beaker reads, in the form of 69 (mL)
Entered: 175 (mL)
